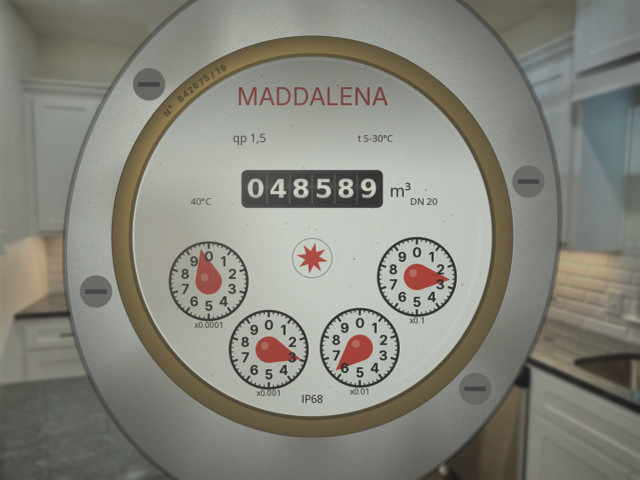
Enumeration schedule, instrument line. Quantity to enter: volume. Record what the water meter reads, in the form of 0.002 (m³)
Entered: 48589.2629 (m³)
